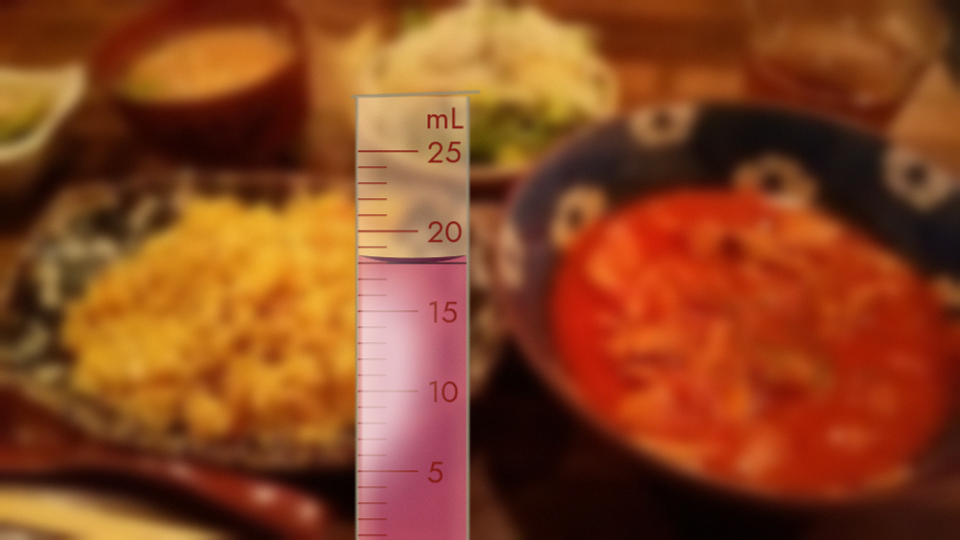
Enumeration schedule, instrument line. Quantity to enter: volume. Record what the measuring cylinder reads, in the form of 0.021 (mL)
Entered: 18 (mL)
